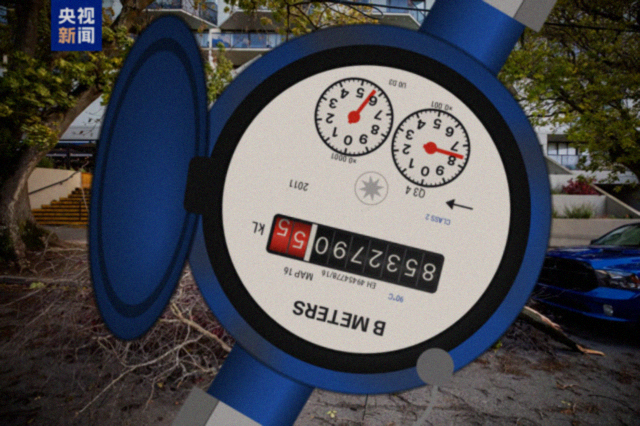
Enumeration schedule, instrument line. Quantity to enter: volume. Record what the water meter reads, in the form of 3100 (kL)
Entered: 8532790.5475 (kL)
